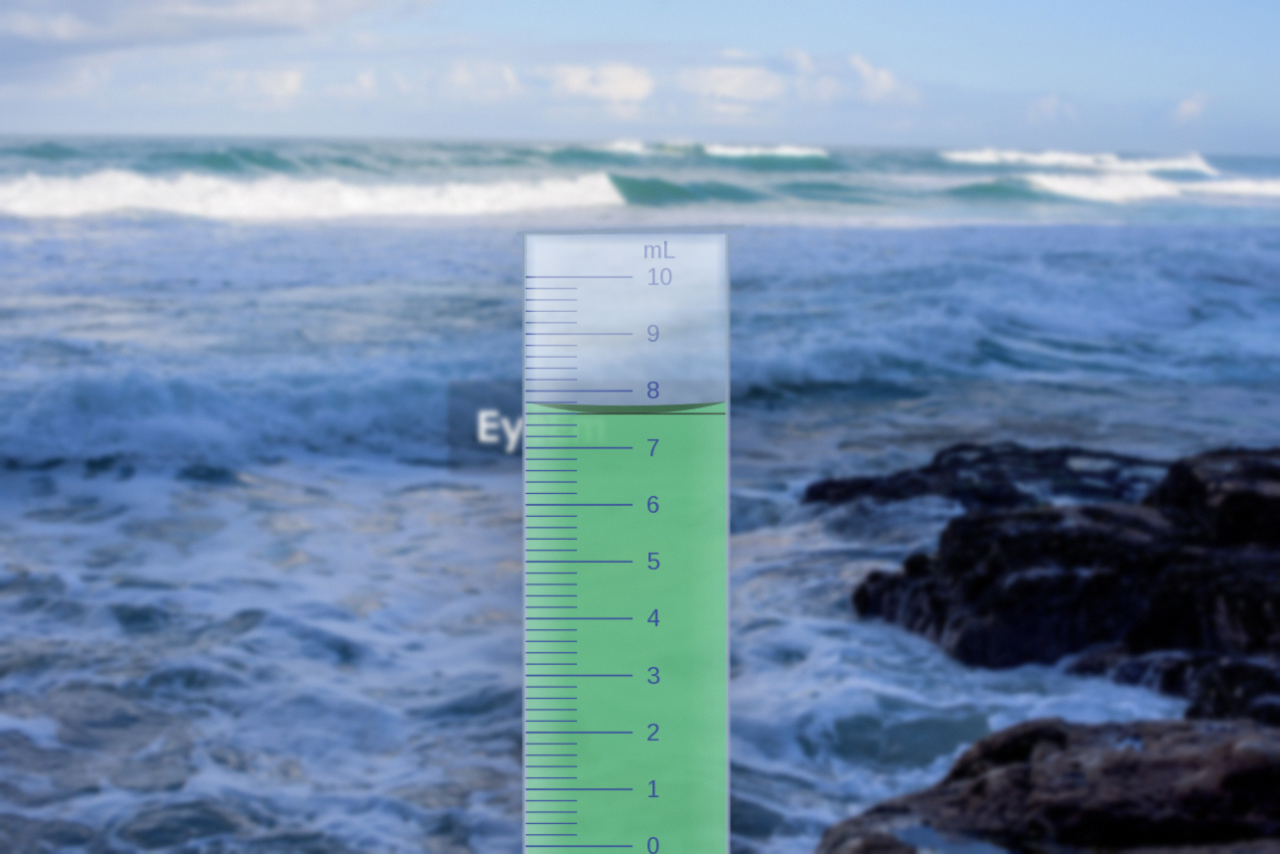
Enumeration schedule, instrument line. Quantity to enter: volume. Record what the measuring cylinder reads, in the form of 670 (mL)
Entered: 7.6 (mL)
